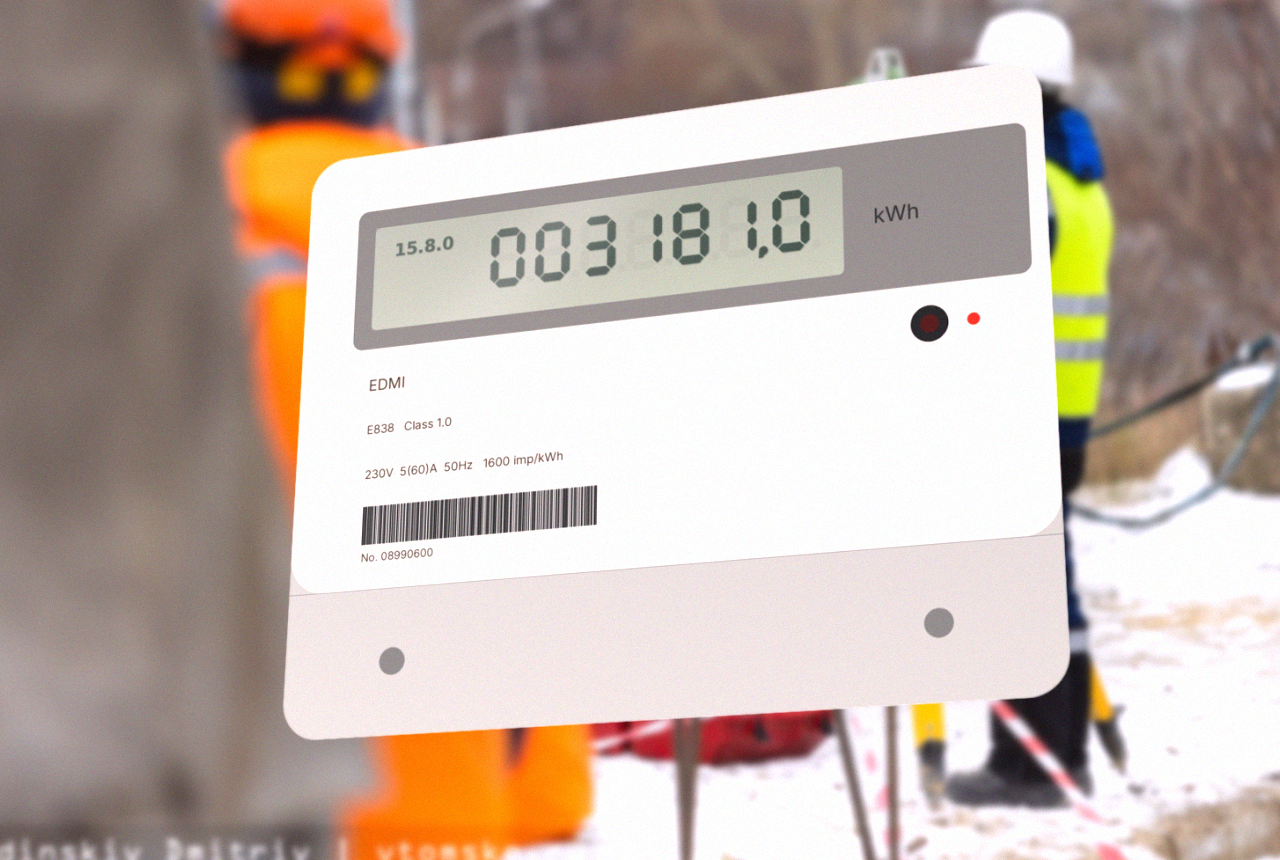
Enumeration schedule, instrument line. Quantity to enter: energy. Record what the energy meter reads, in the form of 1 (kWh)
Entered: 3181.0 (kWh)
